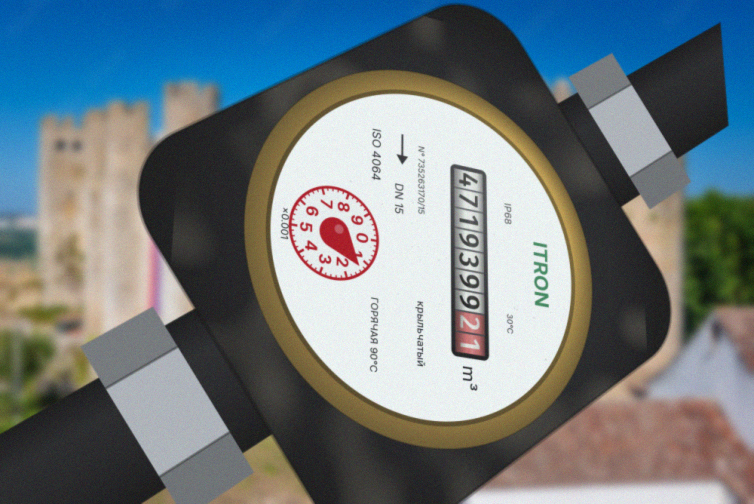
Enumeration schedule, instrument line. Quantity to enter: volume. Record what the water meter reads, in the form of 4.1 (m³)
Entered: 4719399.211 (m³)
